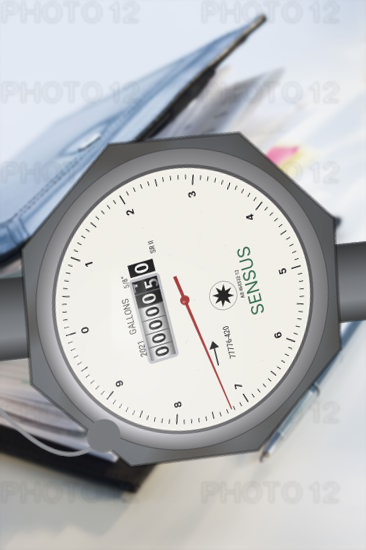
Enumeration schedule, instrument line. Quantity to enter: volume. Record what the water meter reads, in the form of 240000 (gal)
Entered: 47.2 (gal)
